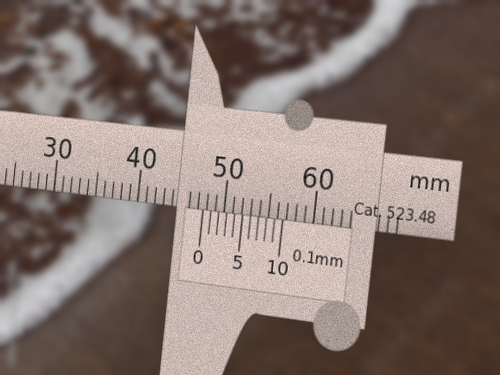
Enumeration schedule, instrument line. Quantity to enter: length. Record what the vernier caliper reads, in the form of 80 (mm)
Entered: 47.6 (mm)
